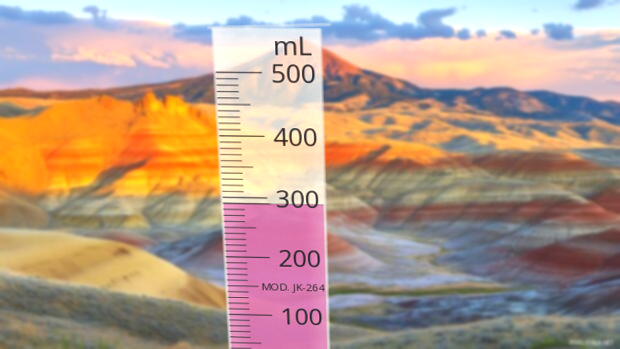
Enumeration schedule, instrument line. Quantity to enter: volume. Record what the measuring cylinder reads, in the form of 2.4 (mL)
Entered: 290 (mL)
